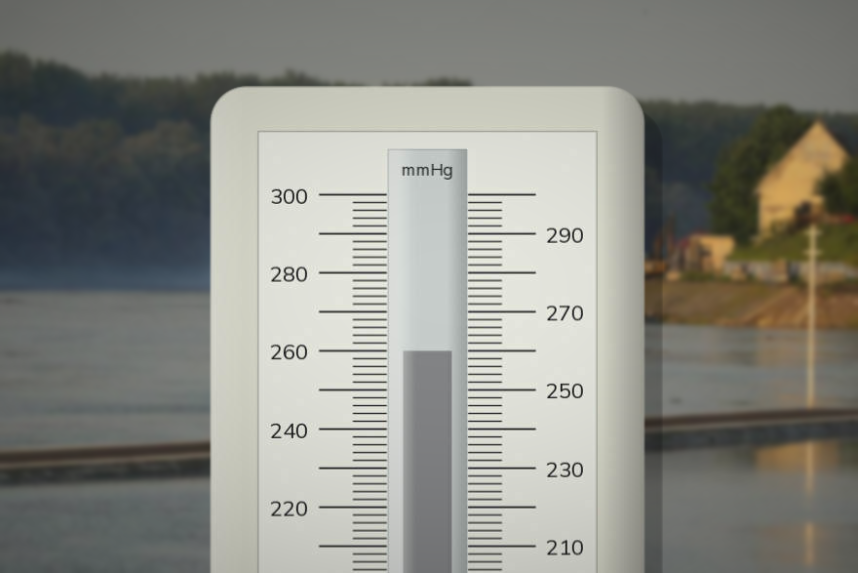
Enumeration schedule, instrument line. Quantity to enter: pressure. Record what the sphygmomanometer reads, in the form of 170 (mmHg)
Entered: 260 (mmHg)
